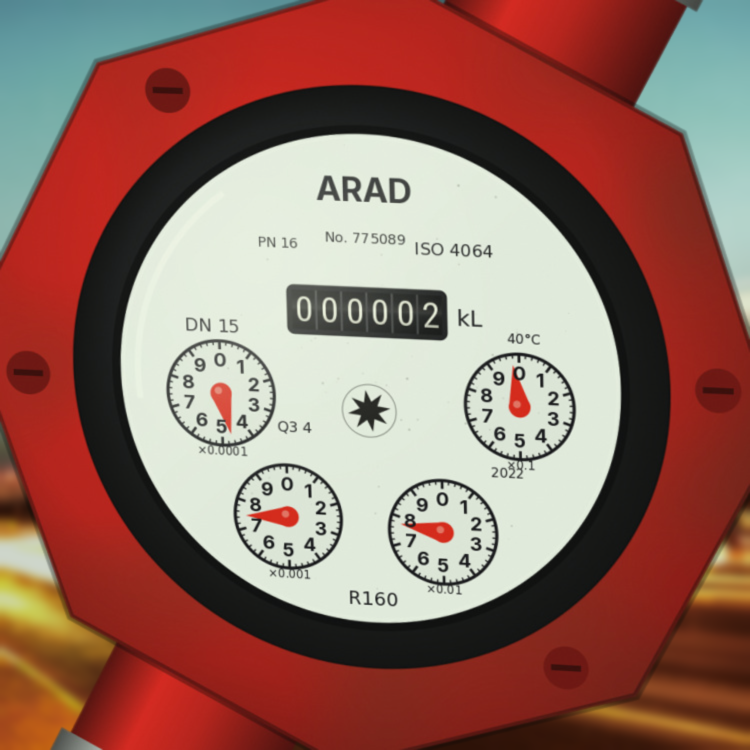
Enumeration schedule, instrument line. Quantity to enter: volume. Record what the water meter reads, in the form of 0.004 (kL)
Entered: 1.9774 (kL)
